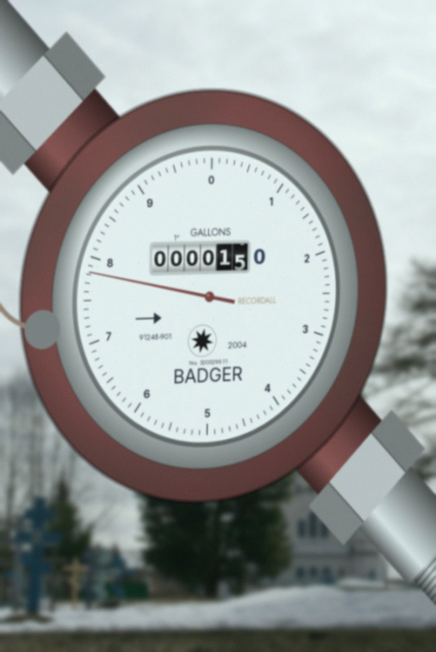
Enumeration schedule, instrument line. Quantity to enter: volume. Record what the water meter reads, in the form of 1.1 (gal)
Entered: 147.8 (gal)
